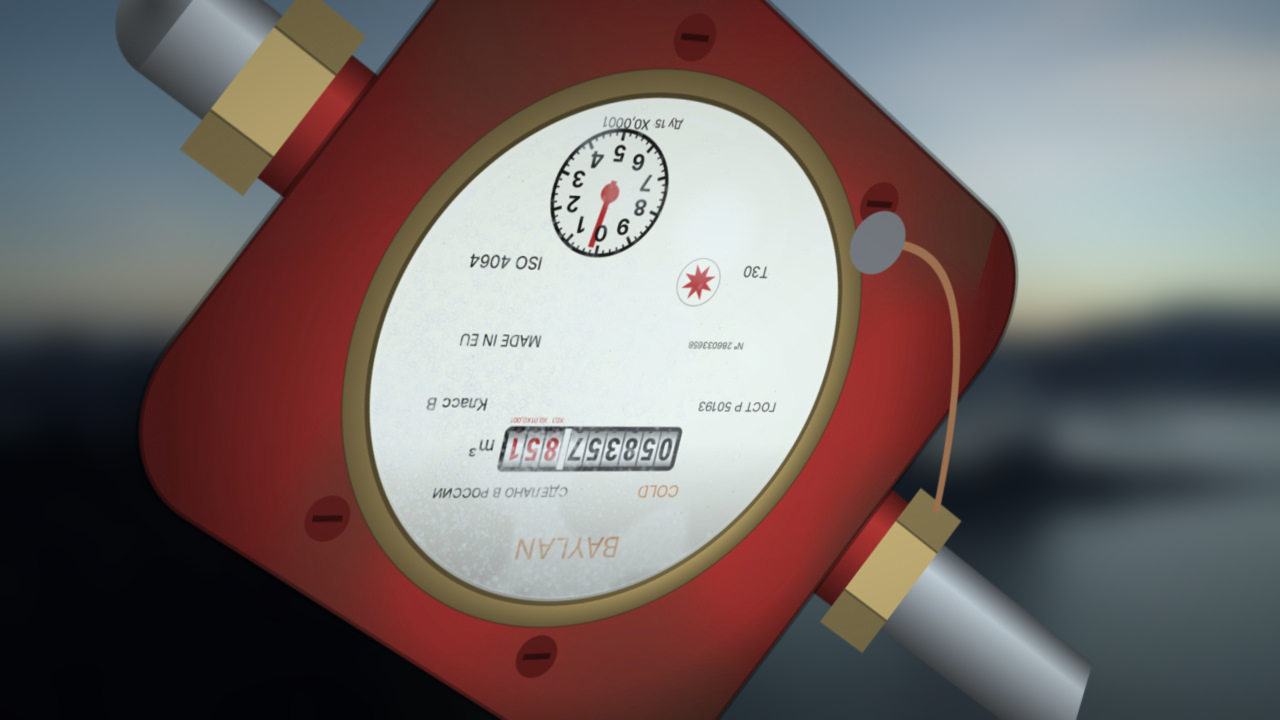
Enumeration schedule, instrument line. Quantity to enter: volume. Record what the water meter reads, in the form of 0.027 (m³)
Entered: 58357.8510 (m³)
